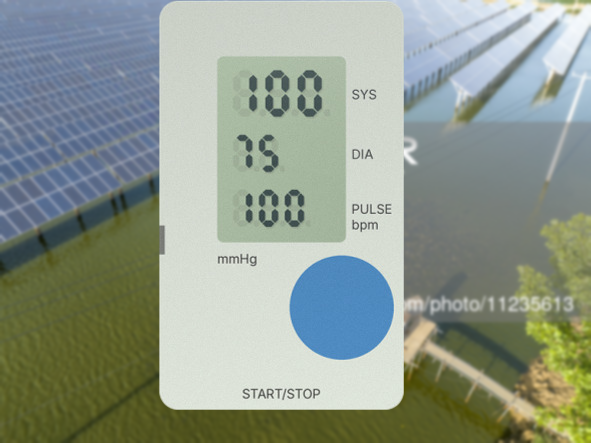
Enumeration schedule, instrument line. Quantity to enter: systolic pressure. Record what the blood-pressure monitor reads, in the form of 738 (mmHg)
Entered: 100 (mmHg)
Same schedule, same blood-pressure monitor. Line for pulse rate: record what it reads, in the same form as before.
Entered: 100 (bpm)
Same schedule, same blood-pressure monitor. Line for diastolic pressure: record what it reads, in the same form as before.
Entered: 75 (mmHg)
